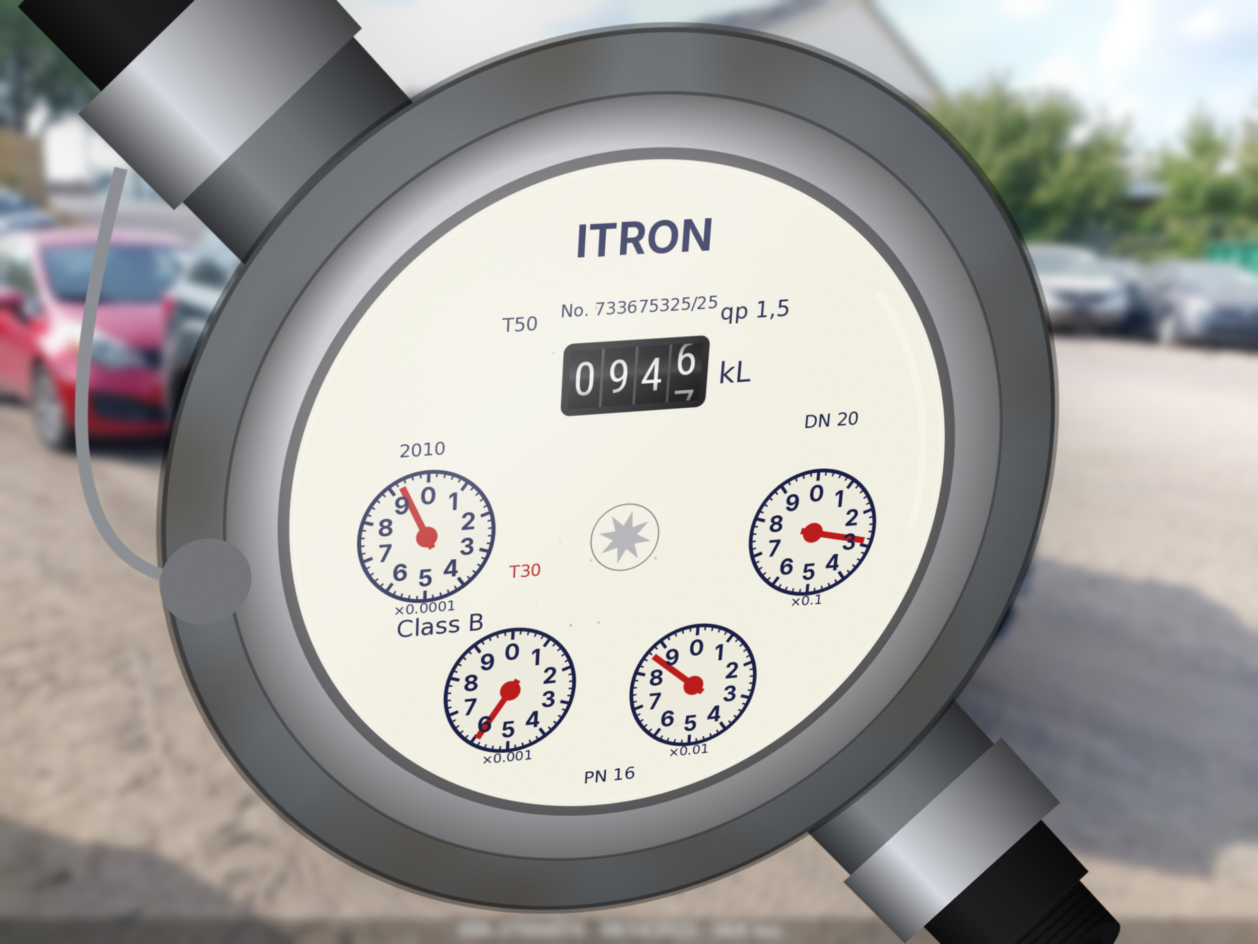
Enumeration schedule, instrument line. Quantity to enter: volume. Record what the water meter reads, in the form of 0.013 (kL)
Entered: 946.2859 (kL)
